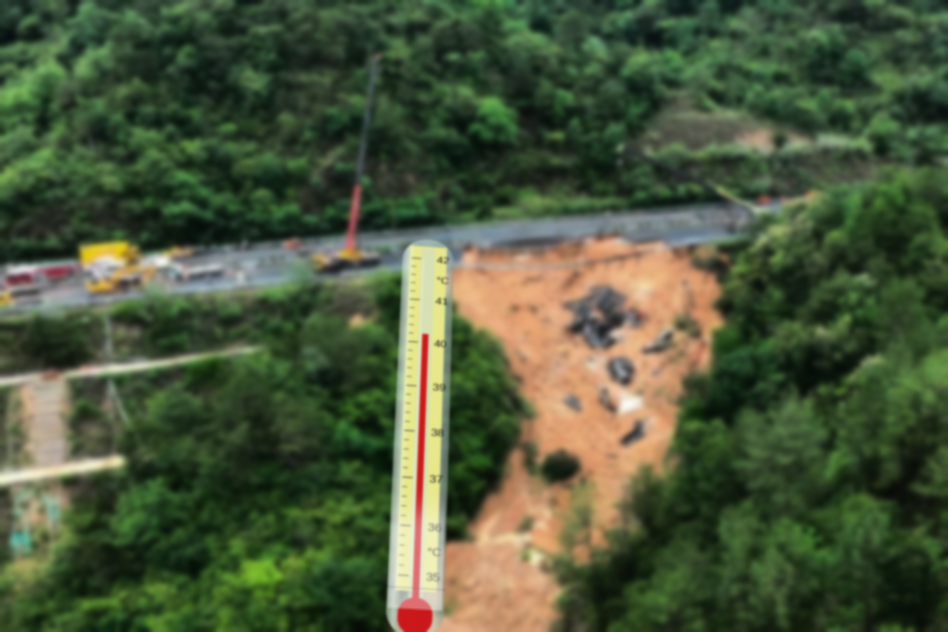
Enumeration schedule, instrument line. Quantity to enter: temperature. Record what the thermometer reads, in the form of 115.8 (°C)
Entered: 40.2 (°C)
